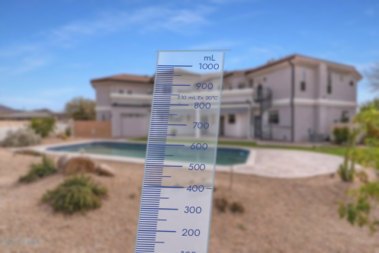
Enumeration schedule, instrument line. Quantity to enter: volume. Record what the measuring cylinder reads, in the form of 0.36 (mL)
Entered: 400 (mL)
